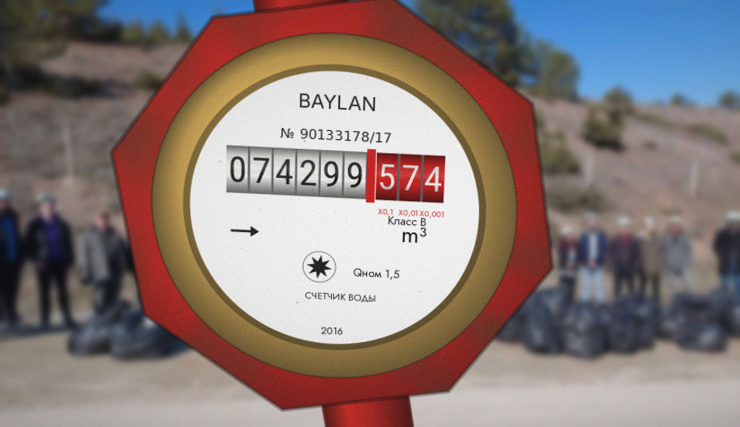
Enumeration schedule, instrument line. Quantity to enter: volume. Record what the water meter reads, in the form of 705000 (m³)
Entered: 74299.574 (m³)
